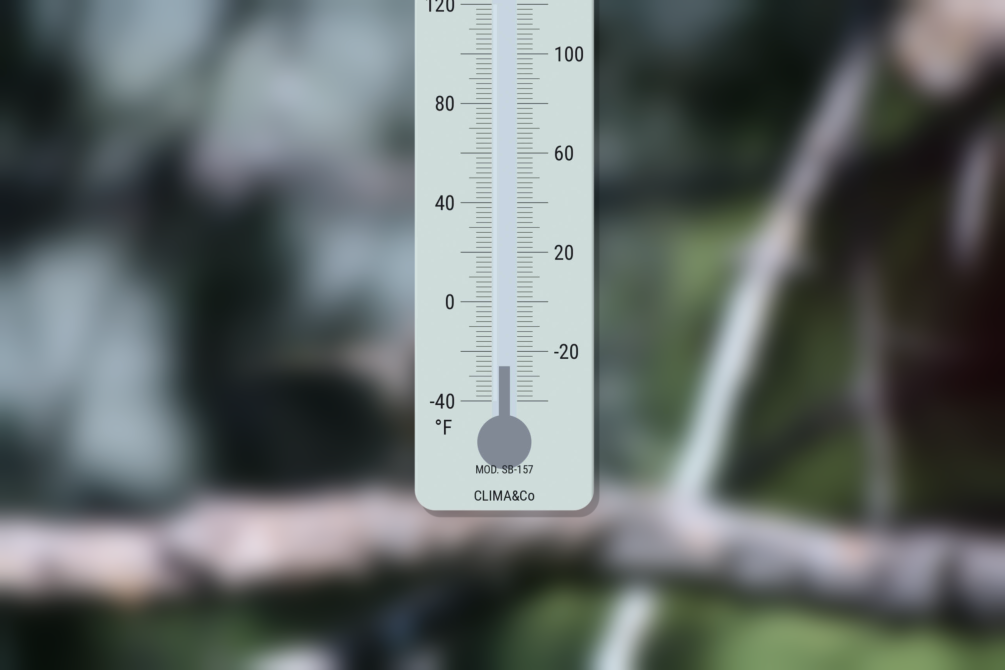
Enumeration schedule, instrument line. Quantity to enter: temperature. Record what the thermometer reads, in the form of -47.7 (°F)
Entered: -26 (°F)
